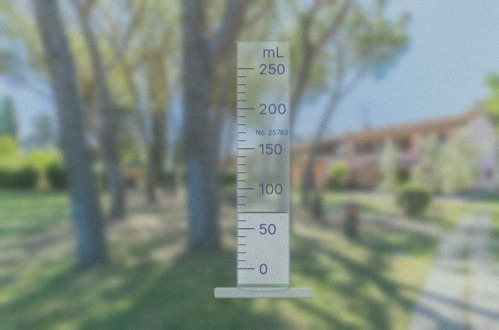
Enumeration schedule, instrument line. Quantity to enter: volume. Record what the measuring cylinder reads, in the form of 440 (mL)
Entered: 70 (mL)
